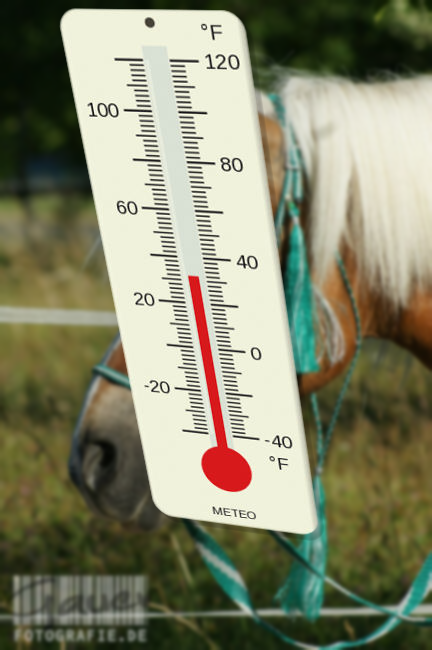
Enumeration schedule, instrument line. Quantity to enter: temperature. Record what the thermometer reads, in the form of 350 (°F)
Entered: 32 (°F)
